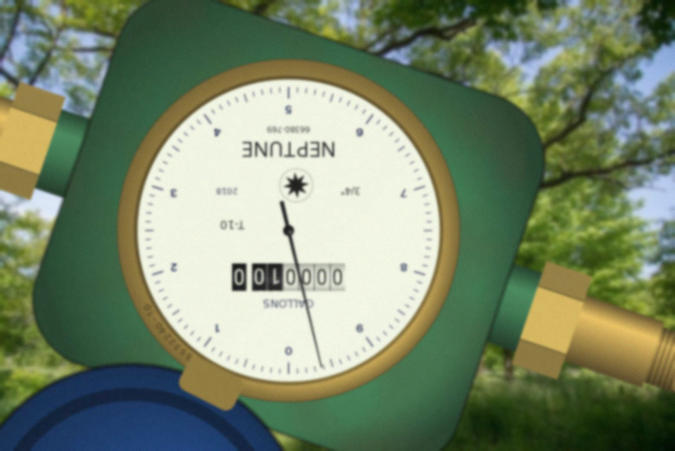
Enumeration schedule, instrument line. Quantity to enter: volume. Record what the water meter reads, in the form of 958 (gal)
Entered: 99.6 (gal)
